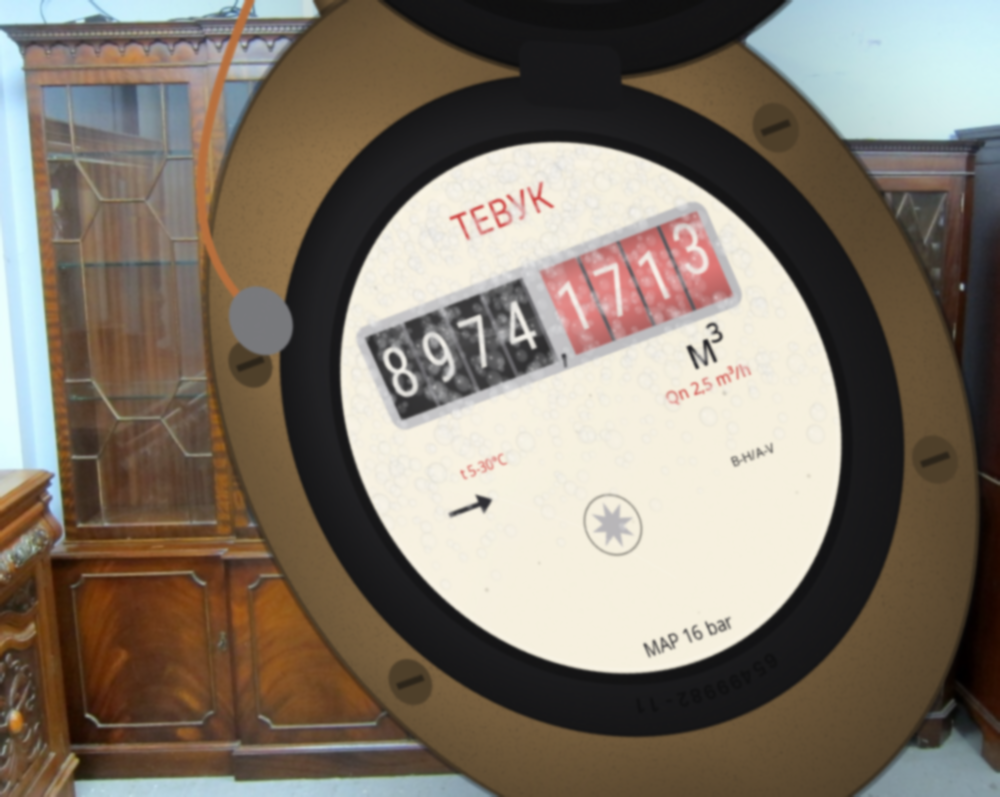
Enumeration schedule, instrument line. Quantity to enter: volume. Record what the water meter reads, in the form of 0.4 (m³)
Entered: 8974.1713 (m³)
